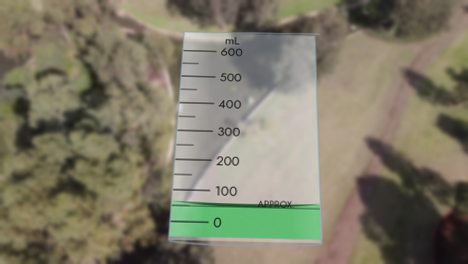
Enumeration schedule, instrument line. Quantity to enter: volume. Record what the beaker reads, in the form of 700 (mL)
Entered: 50 (mL)
